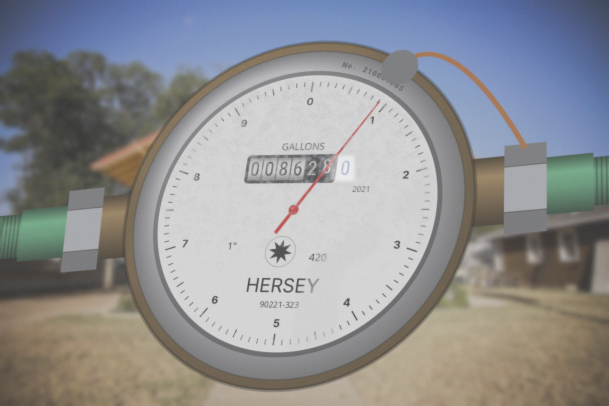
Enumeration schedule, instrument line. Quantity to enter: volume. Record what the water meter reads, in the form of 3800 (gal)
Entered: 86280.9 (gal)
